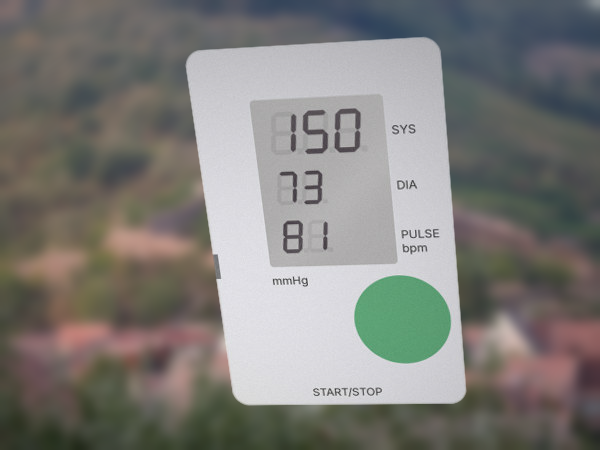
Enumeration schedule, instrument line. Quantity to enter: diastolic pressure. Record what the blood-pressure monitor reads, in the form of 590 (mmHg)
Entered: 73 (mmHg)
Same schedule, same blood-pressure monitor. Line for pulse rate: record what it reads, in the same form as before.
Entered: 81 (bpm)
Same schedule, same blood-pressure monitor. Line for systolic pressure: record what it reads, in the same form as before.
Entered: 150 (mmHg)
